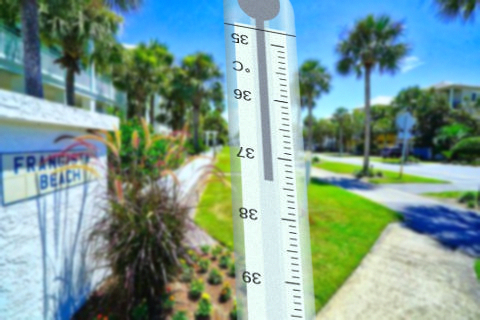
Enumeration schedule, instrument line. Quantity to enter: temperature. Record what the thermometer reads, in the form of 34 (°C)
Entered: 37.4 (°C)
